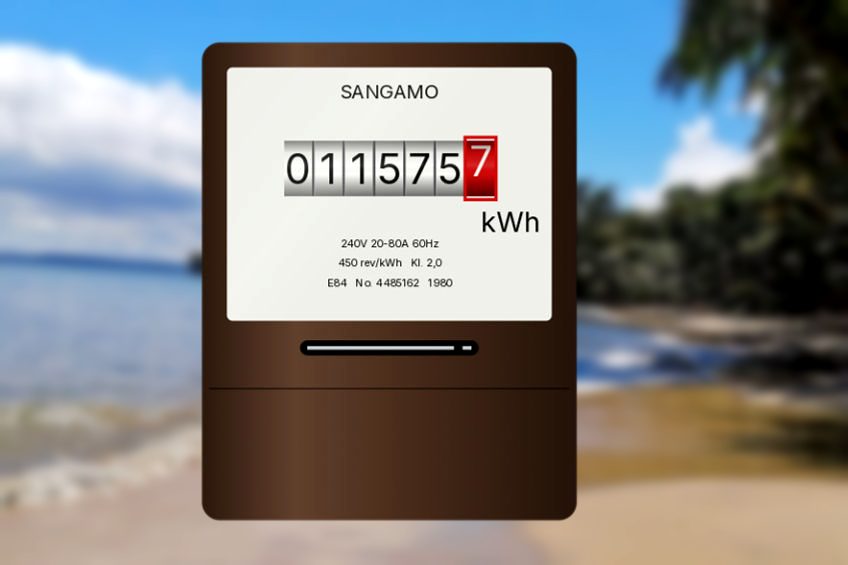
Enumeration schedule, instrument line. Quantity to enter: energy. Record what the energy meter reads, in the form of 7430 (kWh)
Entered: 11575.7 (kWh)
